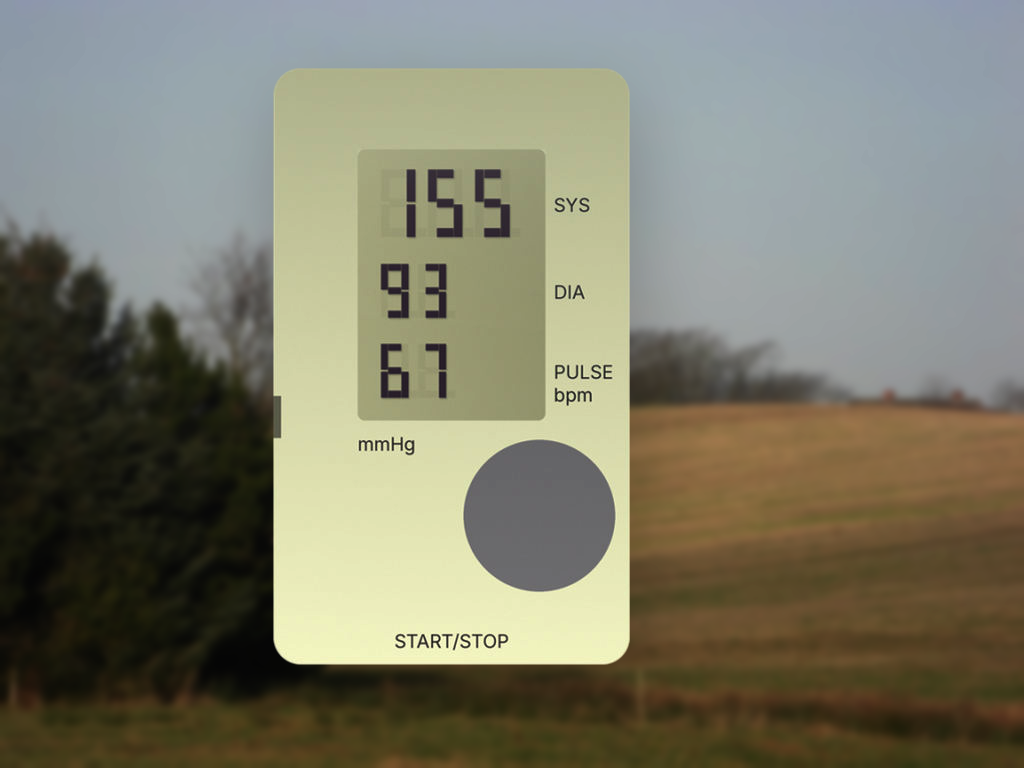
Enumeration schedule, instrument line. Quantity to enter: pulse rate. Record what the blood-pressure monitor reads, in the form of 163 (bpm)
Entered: 67 (bpm)
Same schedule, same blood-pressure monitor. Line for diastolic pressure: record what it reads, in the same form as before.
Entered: 93 (mmHg)
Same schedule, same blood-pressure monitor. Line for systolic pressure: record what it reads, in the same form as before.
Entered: 155 (mmHg)
